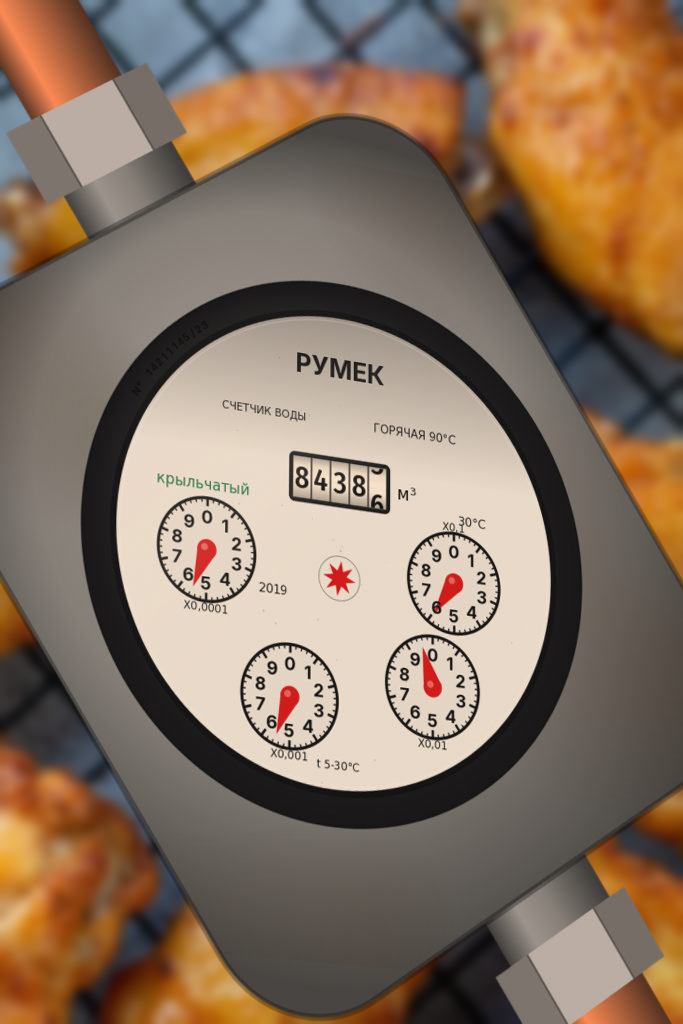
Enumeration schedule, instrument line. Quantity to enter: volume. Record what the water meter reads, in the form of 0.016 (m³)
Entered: 84385.5955 (m³)
